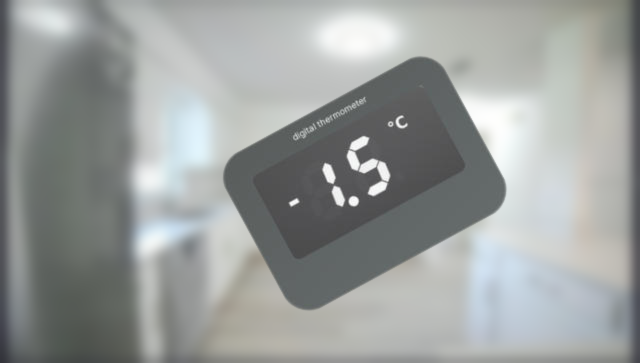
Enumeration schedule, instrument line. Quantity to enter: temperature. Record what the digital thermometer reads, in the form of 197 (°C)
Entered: -1.5 (°C)
